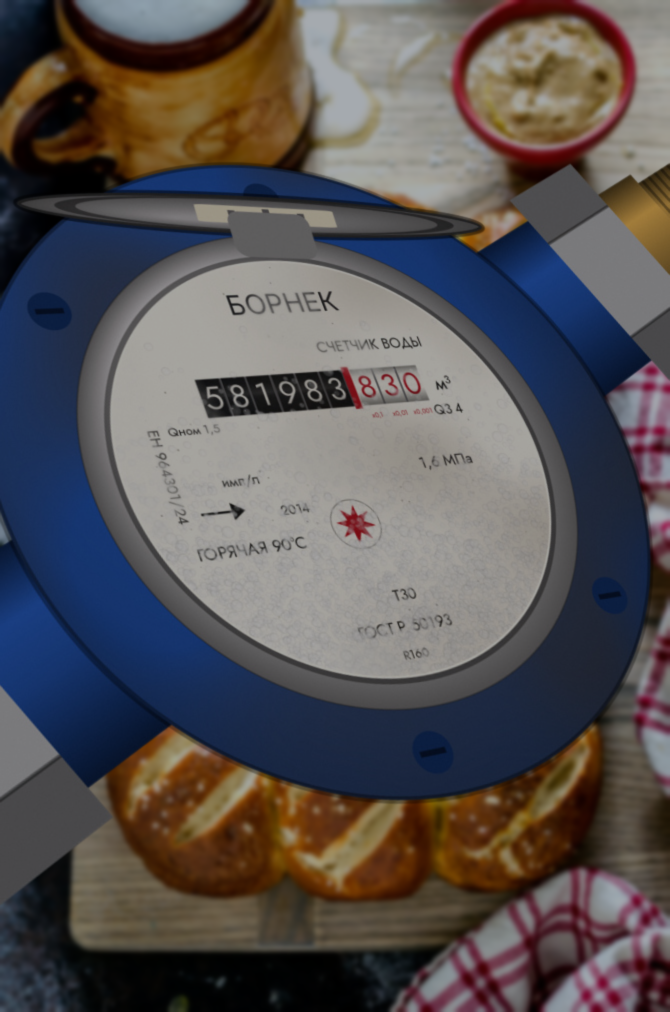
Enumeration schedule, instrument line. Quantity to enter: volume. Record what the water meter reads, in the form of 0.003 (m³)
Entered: 581983.830 (m³)
